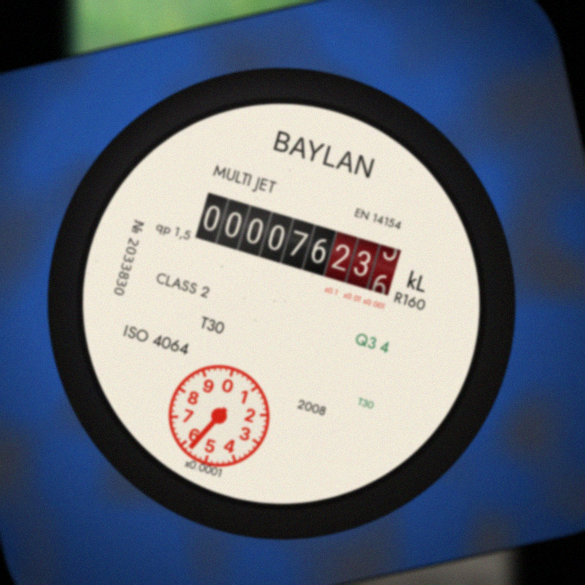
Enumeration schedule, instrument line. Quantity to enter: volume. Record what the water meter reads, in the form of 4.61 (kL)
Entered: 76.2355 (kL)
